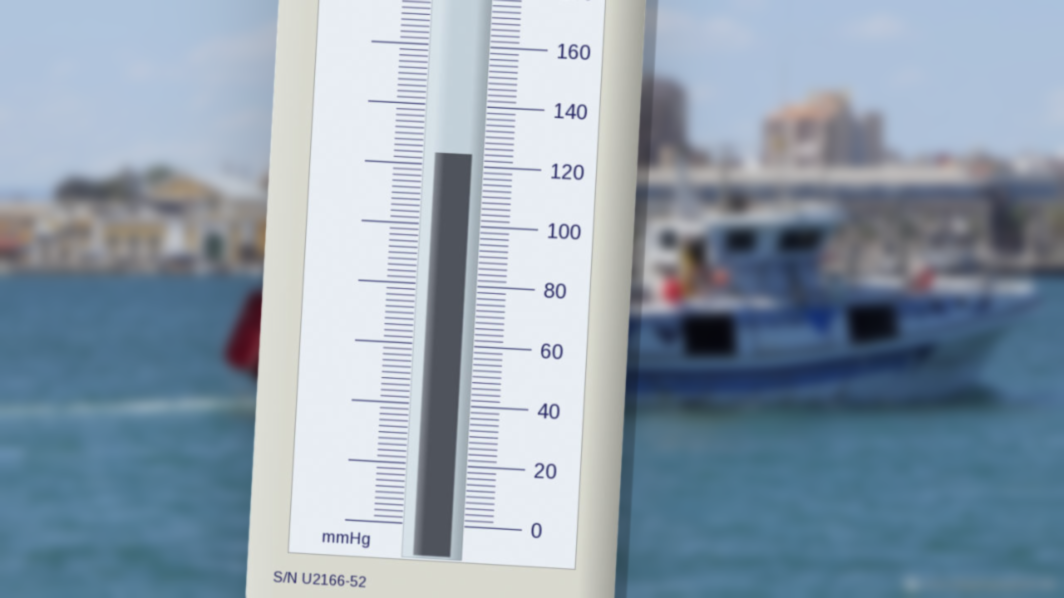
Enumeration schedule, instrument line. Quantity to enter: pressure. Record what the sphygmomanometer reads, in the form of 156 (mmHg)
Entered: 124 (mmHg)
